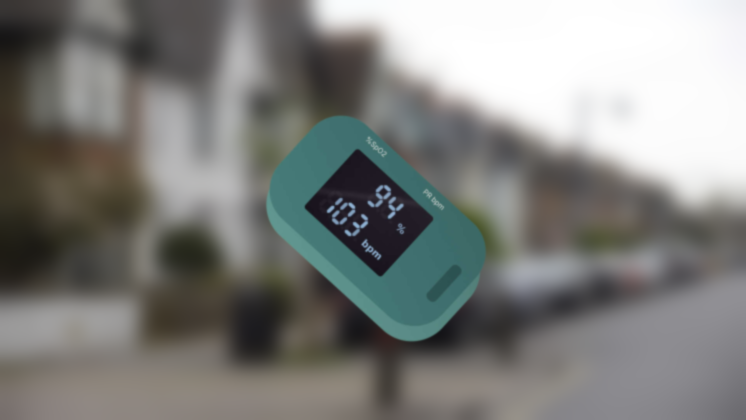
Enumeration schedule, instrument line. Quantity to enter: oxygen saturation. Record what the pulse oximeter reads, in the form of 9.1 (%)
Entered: 94 (%)
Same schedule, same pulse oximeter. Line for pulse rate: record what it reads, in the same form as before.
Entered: 103 (bpm)
